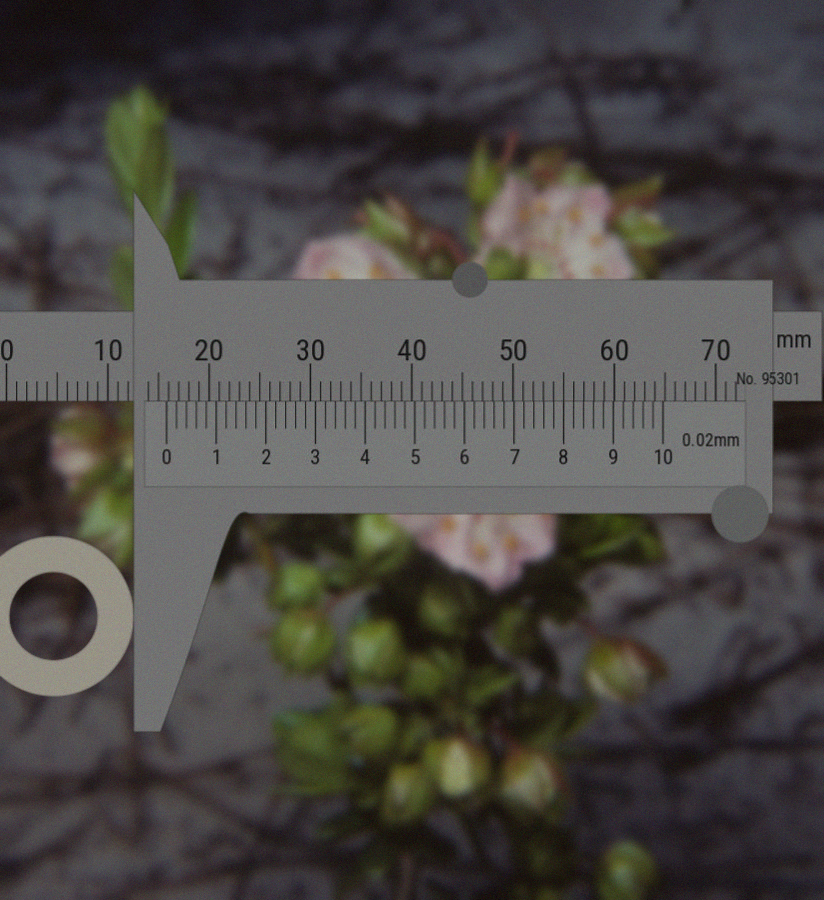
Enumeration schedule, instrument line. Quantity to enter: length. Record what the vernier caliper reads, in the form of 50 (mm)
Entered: 15.8 (mm)
